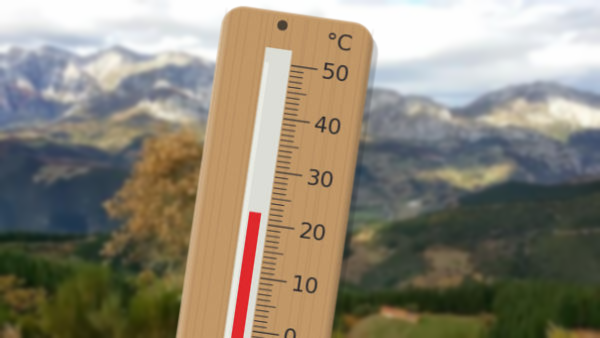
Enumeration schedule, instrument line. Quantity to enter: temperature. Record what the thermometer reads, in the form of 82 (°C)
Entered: 22 (°C)
